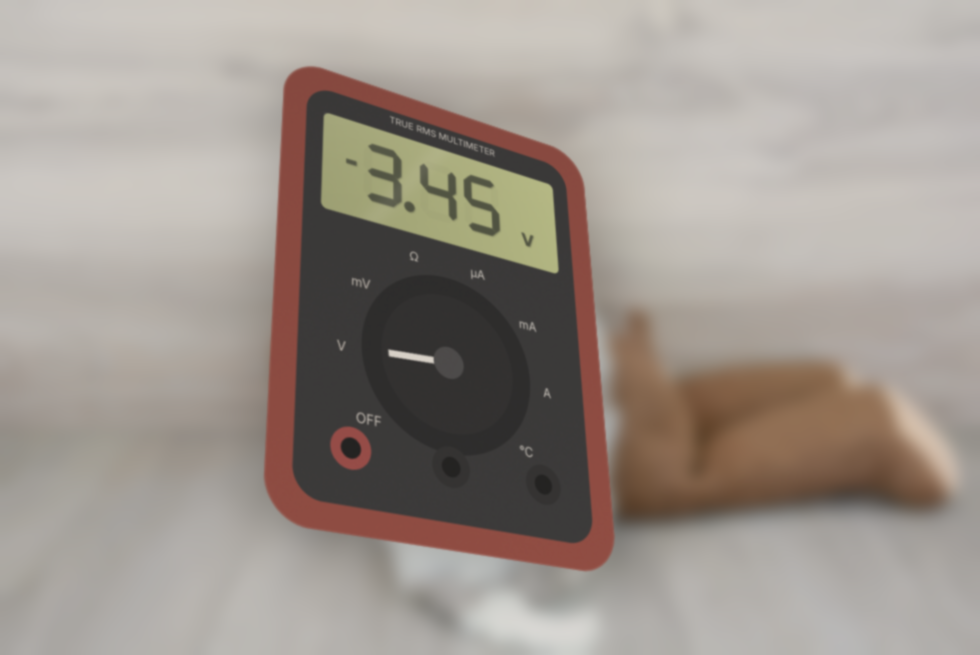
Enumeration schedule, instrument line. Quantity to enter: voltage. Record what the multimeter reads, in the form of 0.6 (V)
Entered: -3.45 (V)
